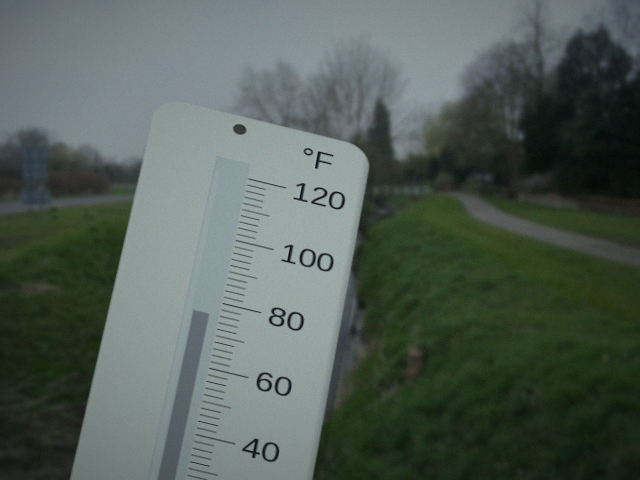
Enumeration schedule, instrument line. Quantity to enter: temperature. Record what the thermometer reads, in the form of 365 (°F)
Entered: 76 (°F)
